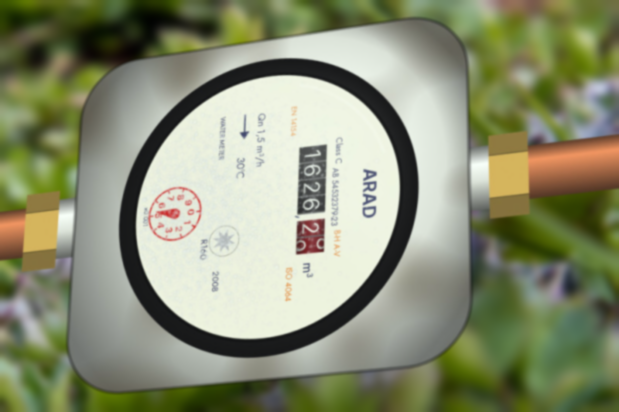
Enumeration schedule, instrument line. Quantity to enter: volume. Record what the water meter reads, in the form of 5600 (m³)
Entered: 1626.285 (m³)
